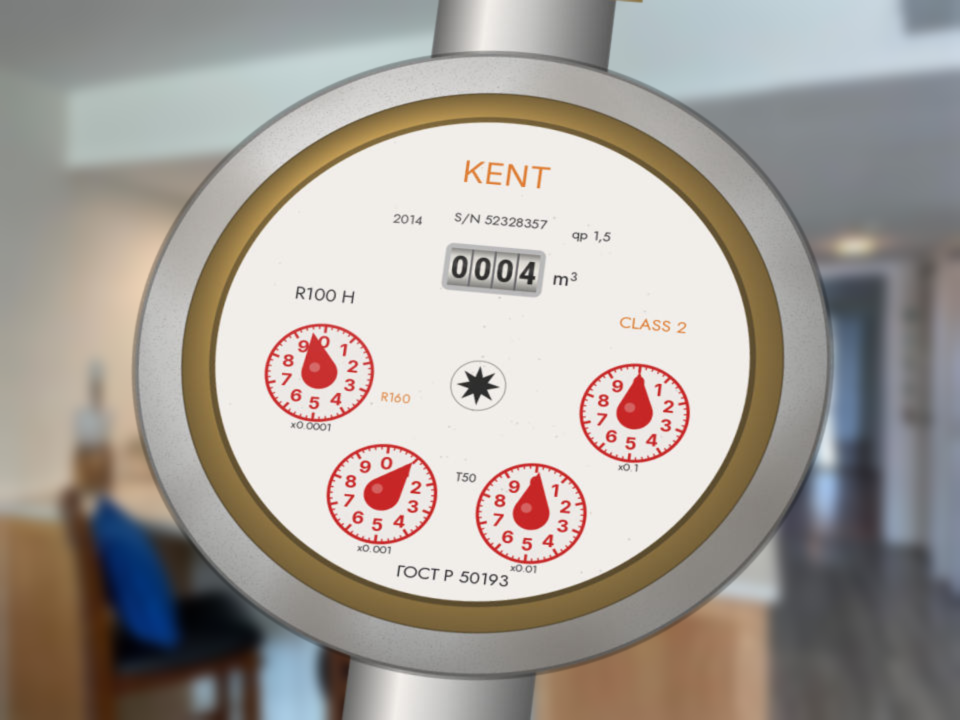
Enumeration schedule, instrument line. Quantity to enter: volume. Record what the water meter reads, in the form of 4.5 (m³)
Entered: 4.0009 (m³)
